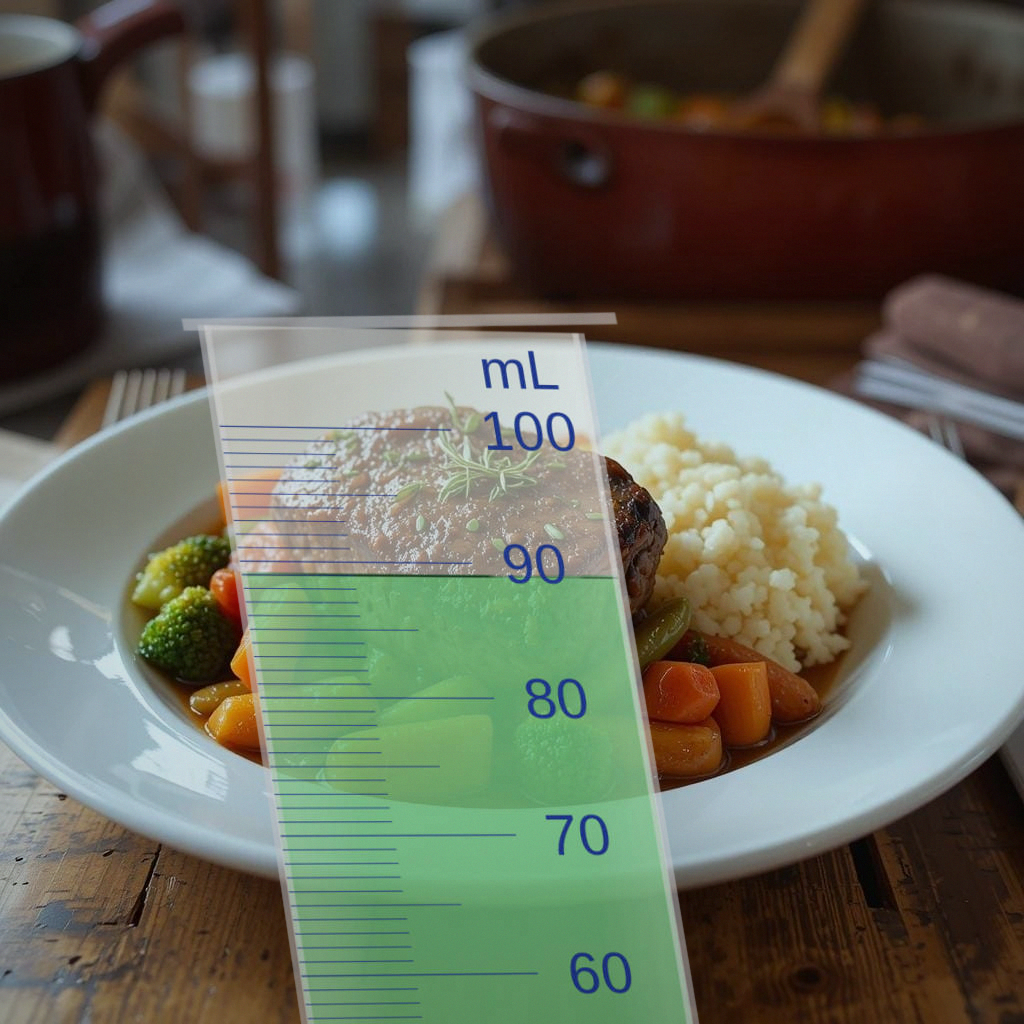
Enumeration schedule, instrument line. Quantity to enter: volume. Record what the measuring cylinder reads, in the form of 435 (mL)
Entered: 89 (mL)
